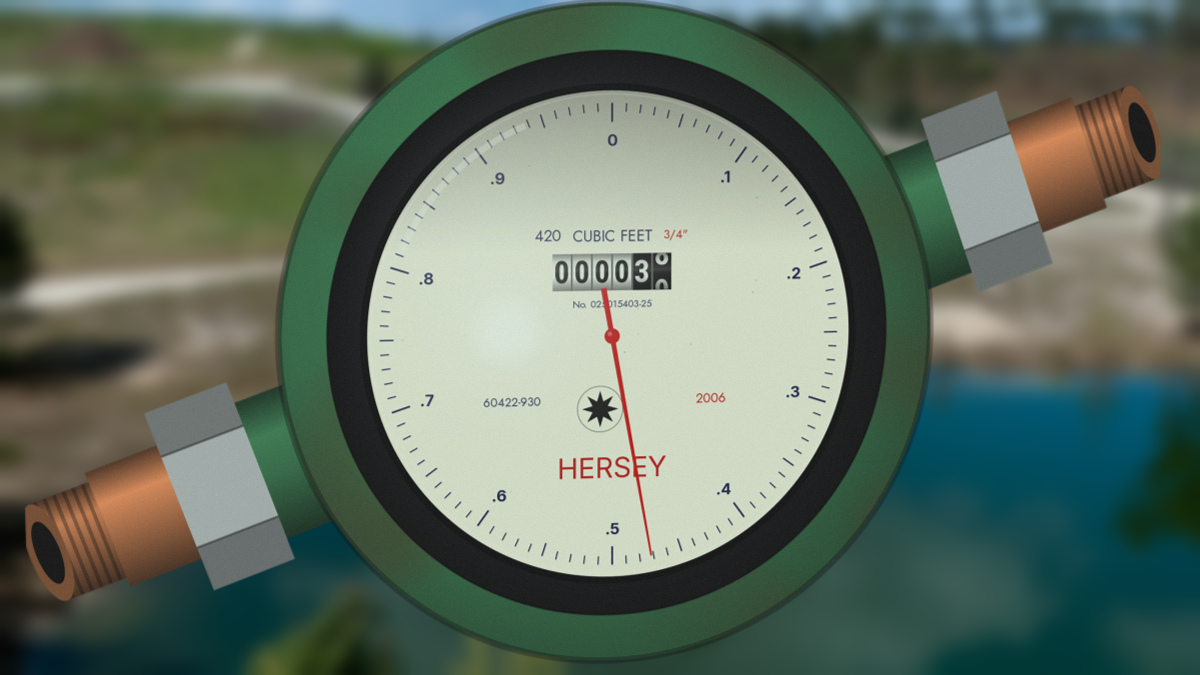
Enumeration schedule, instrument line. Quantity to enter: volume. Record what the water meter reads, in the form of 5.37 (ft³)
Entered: 38.47 (ft³)
